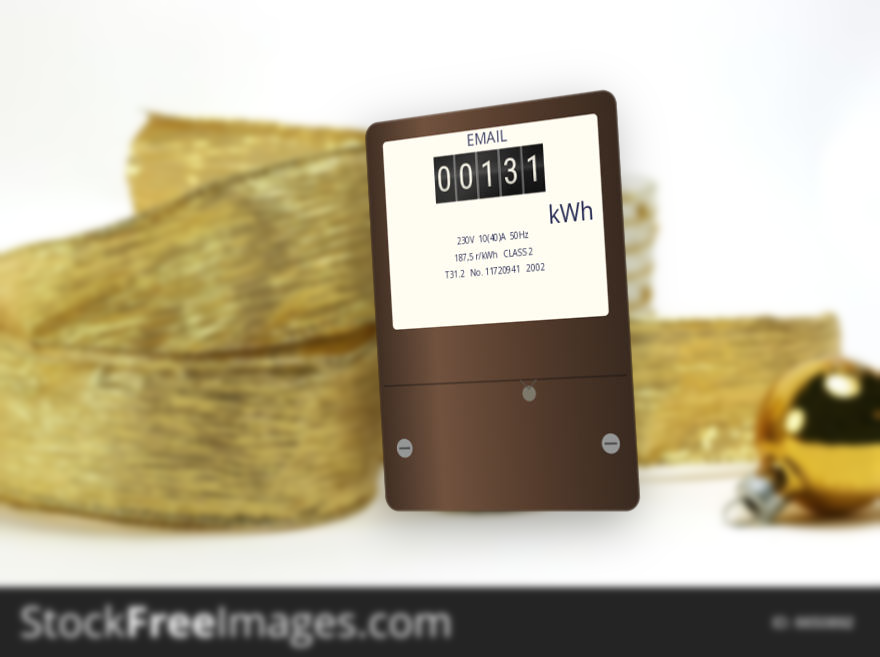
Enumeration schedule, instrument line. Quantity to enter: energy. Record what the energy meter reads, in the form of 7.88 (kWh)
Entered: 131 (kWh)
